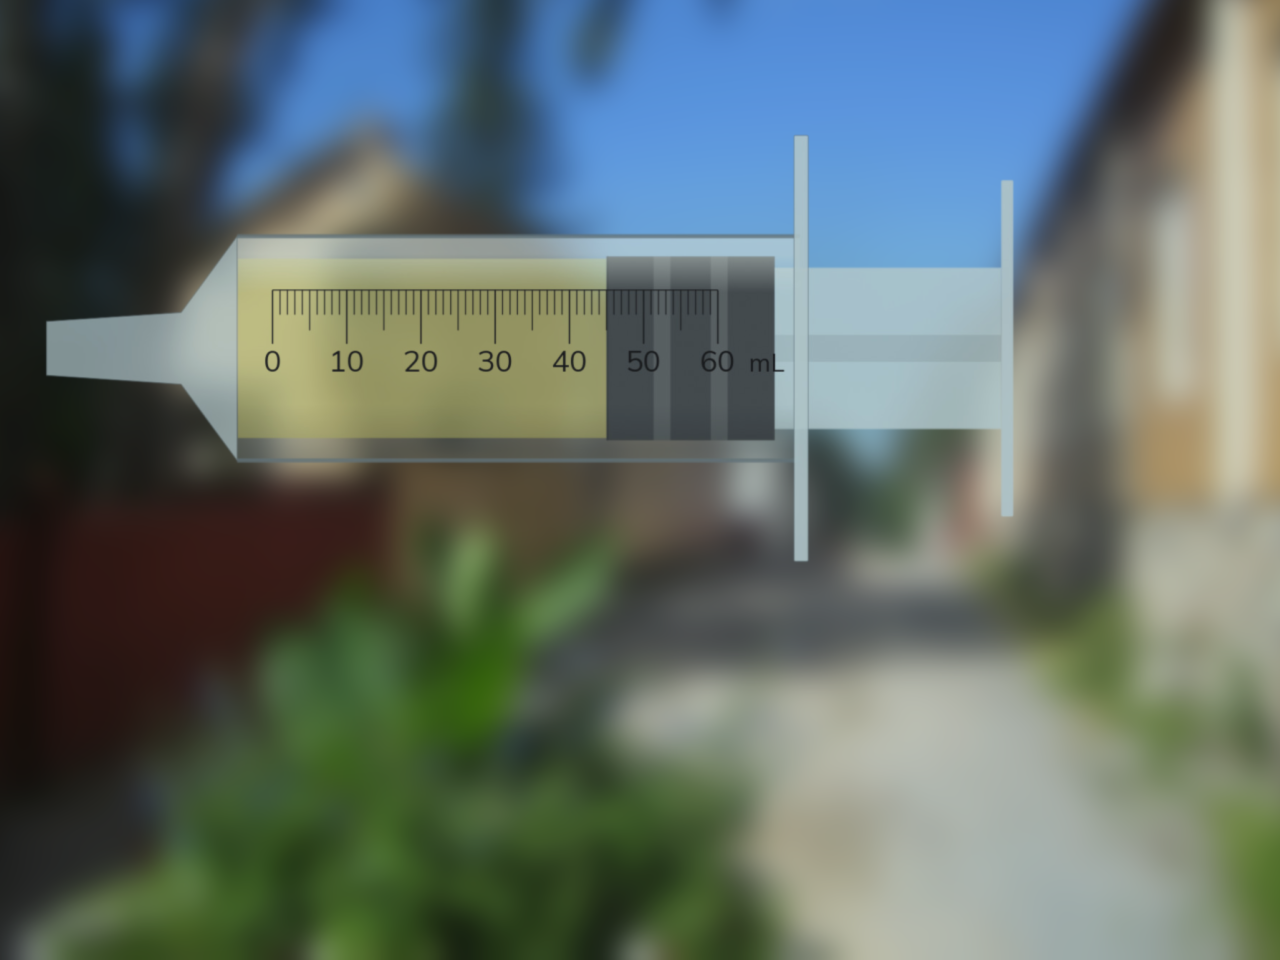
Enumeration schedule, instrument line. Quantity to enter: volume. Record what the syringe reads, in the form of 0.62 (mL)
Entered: 45 (mL)
